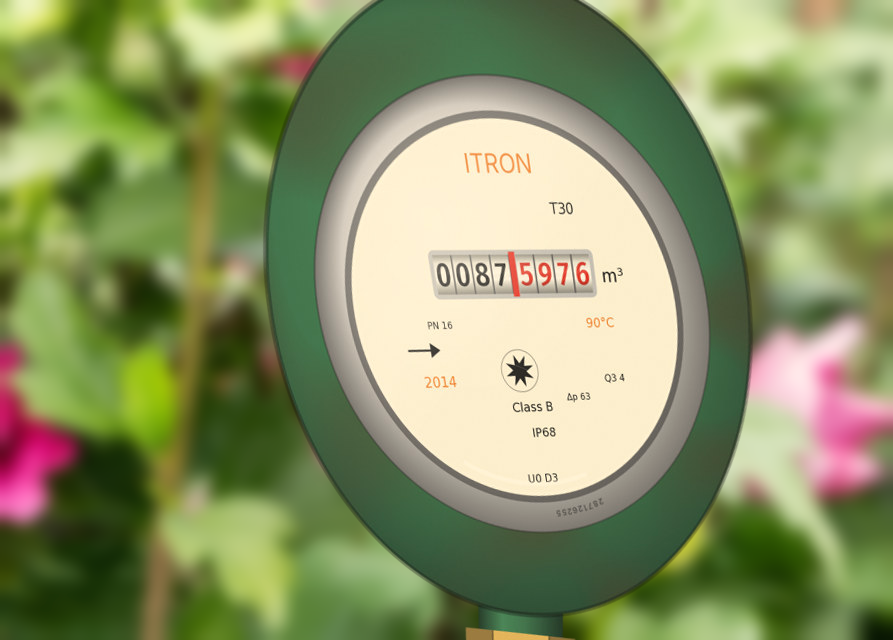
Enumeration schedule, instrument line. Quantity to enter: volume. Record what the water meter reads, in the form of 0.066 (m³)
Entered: 87.5976 (m³)
